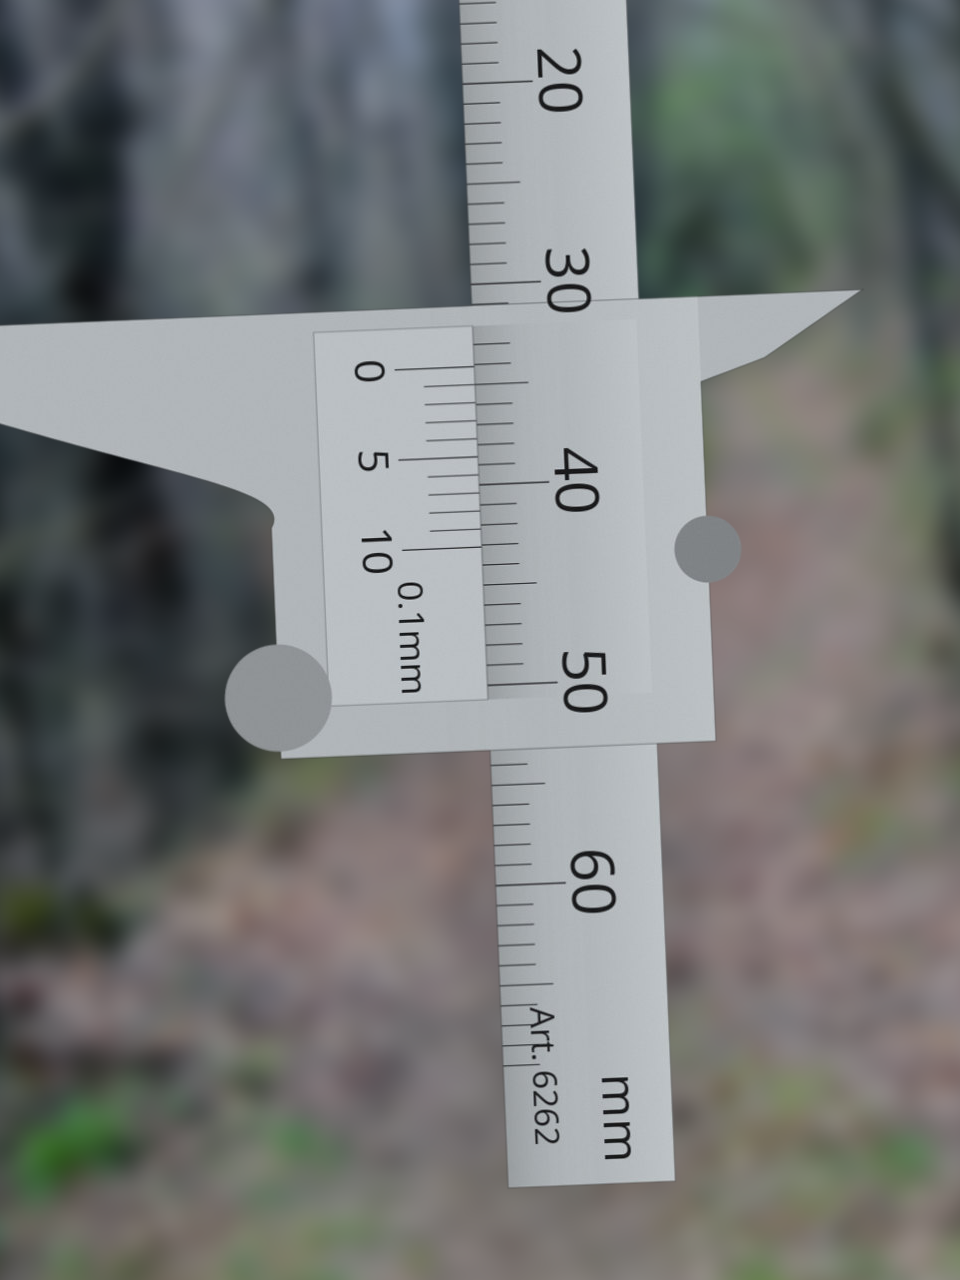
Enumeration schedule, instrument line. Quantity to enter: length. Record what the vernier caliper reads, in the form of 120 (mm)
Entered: 34.1 (mm)
